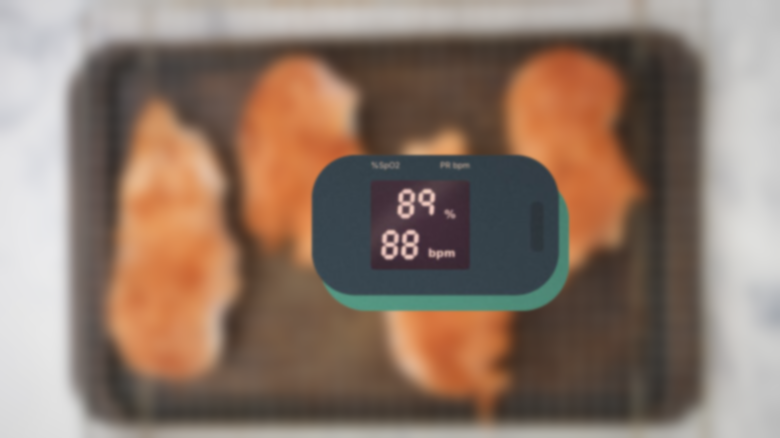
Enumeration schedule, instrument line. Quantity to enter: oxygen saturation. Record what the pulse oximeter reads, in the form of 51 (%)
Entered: 89 (%)
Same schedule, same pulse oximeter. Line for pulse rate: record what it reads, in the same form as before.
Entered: 88 (bpm)
